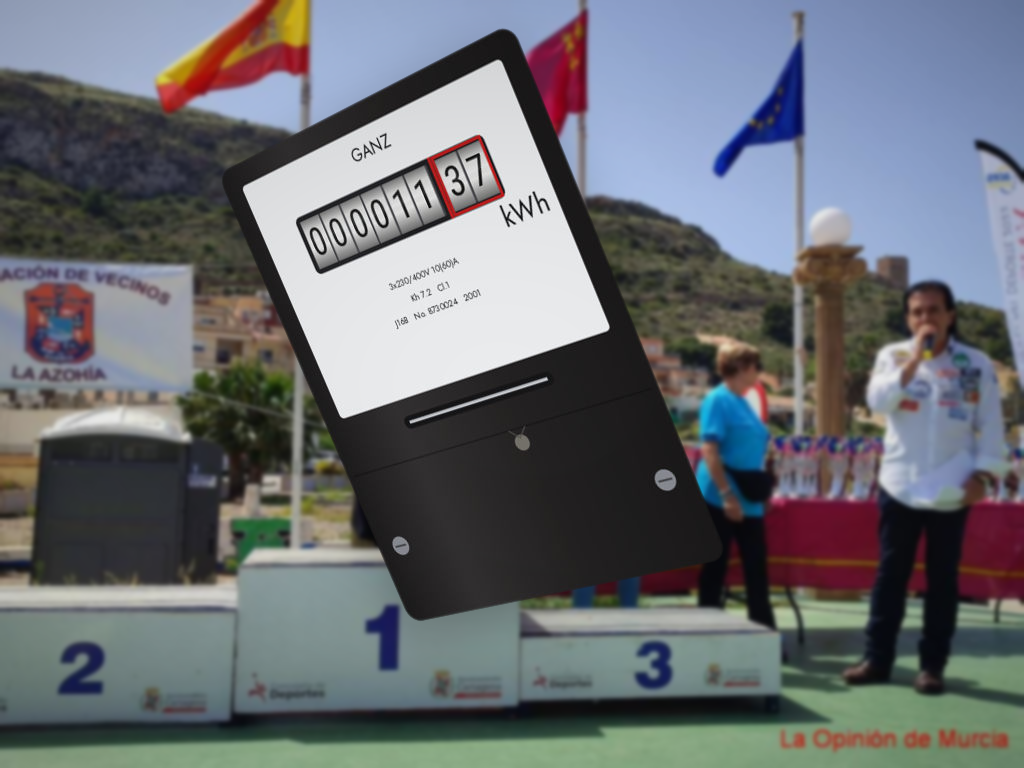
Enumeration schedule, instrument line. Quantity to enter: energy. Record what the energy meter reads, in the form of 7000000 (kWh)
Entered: 11.37 (kWh)
